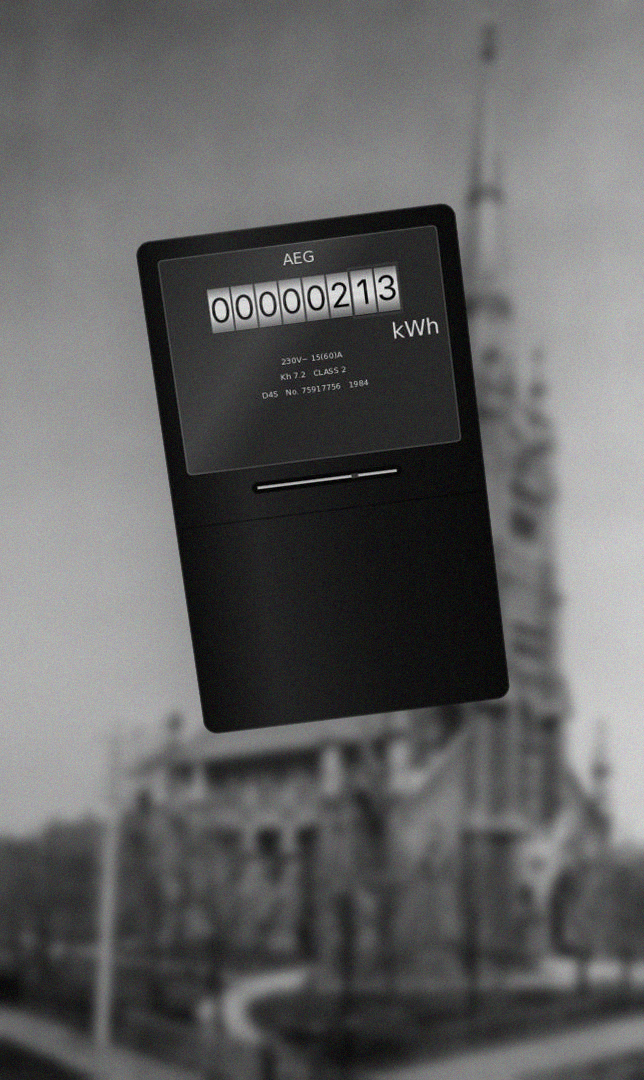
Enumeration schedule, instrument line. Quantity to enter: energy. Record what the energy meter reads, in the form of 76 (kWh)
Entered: 2.13 (kWh)
